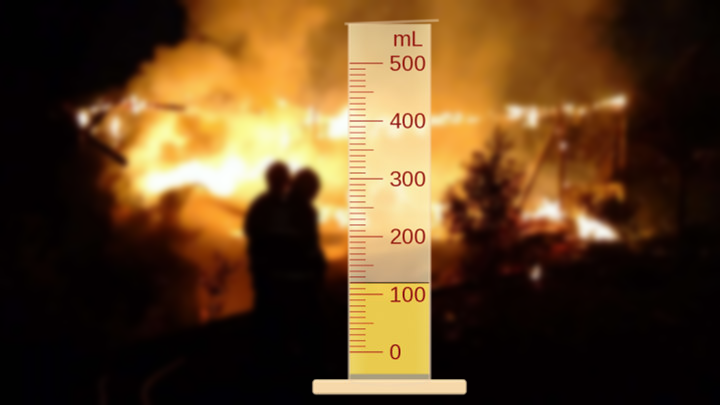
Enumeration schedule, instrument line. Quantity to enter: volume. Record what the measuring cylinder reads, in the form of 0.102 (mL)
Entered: 120 (mL)
